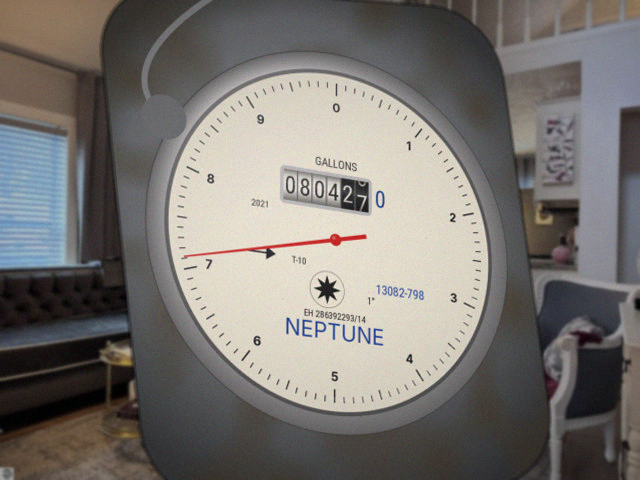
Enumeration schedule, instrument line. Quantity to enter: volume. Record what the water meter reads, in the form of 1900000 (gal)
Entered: 804267.1 (gal)
